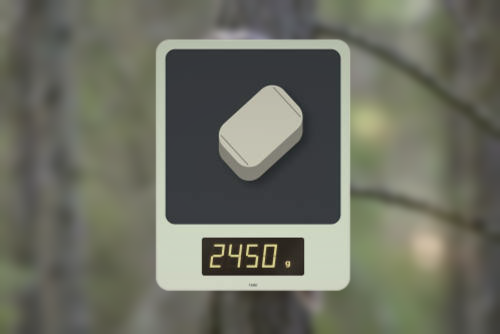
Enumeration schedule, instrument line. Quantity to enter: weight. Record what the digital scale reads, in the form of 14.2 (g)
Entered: 2450 (g)
